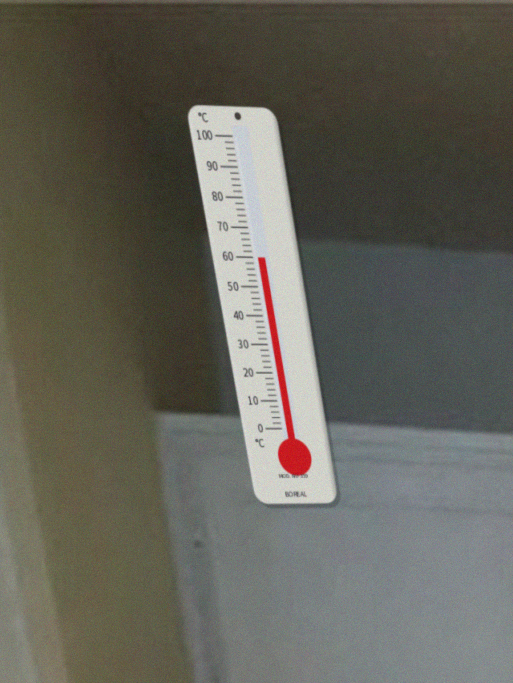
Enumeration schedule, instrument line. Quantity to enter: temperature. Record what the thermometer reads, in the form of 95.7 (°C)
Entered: 60 (°C)
